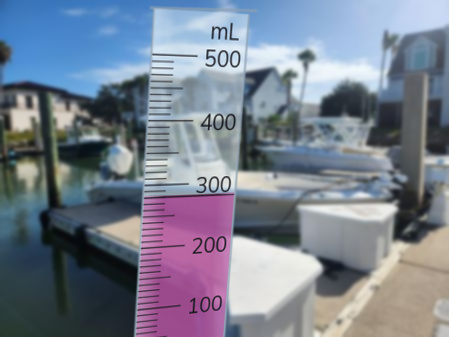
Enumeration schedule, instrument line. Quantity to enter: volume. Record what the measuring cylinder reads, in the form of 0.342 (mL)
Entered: 280 (mL)
